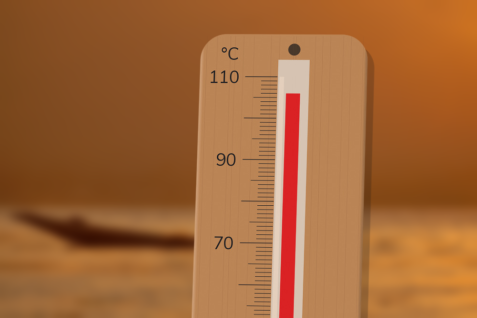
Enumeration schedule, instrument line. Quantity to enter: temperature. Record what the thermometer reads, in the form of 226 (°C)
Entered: 106 (°C)
